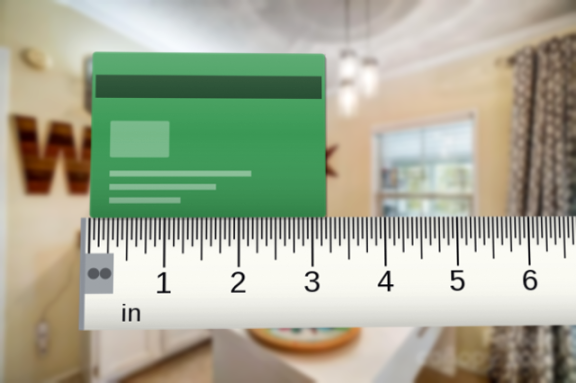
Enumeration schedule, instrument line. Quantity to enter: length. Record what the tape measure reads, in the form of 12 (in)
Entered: 3.1875 (in)
